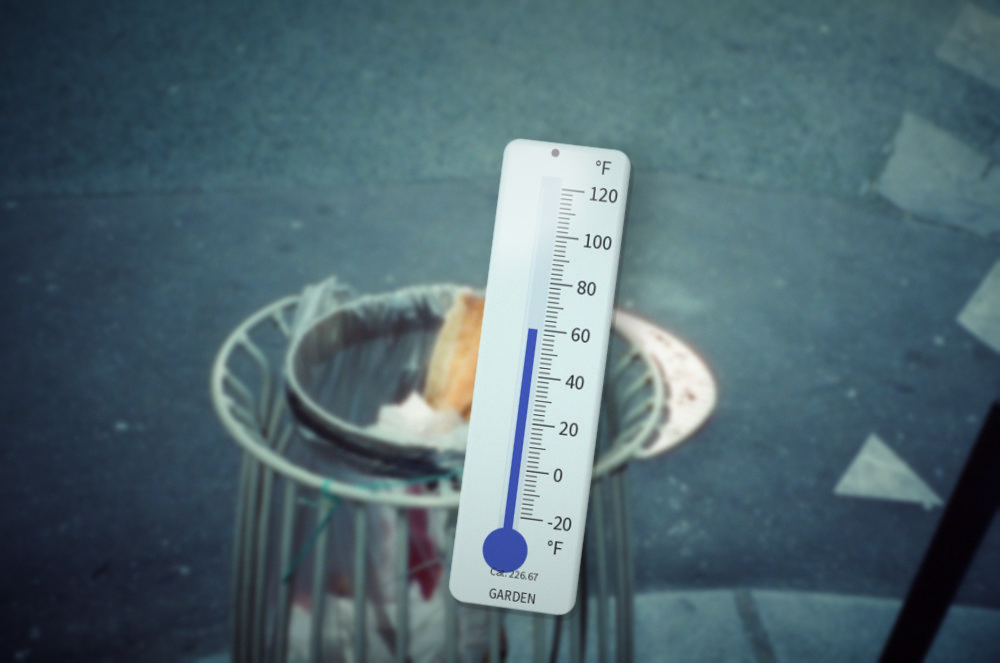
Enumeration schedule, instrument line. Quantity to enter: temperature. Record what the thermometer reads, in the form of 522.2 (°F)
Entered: 60 (°F)
